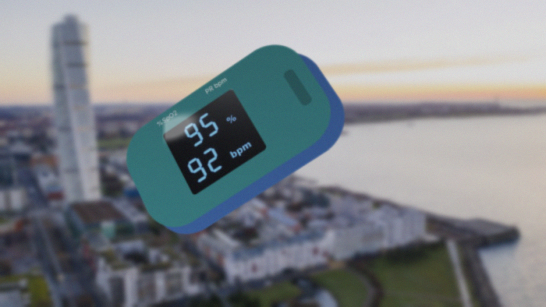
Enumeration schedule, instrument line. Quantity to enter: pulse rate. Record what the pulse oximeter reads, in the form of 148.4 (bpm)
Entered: 92 (bpm)
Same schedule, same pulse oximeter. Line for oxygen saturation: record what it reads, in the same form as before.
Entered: 95 (%)
